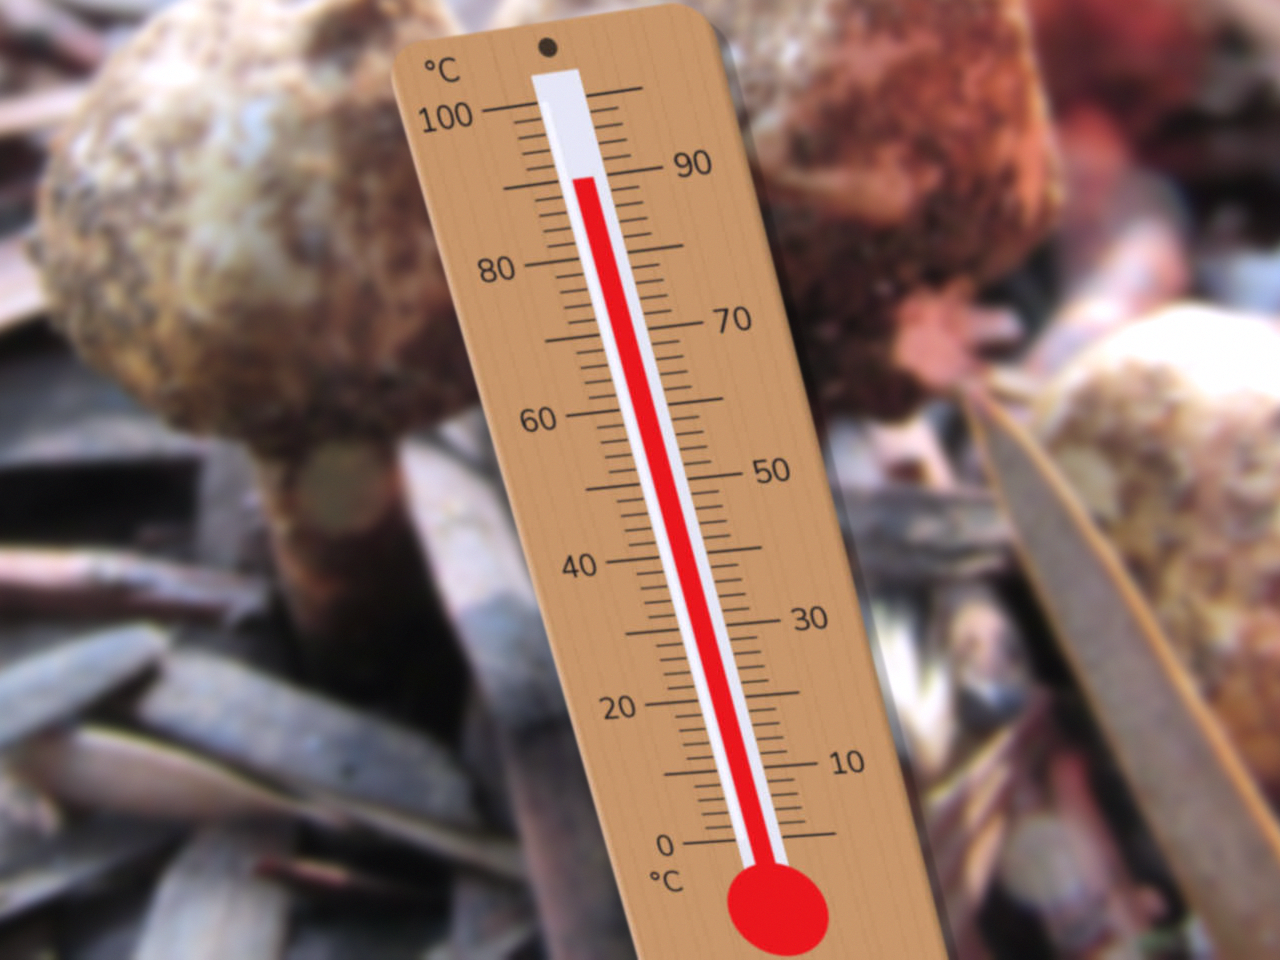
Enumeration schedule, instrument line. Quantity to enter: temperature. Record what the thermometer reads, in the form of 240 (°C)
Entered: 90 (°C)
